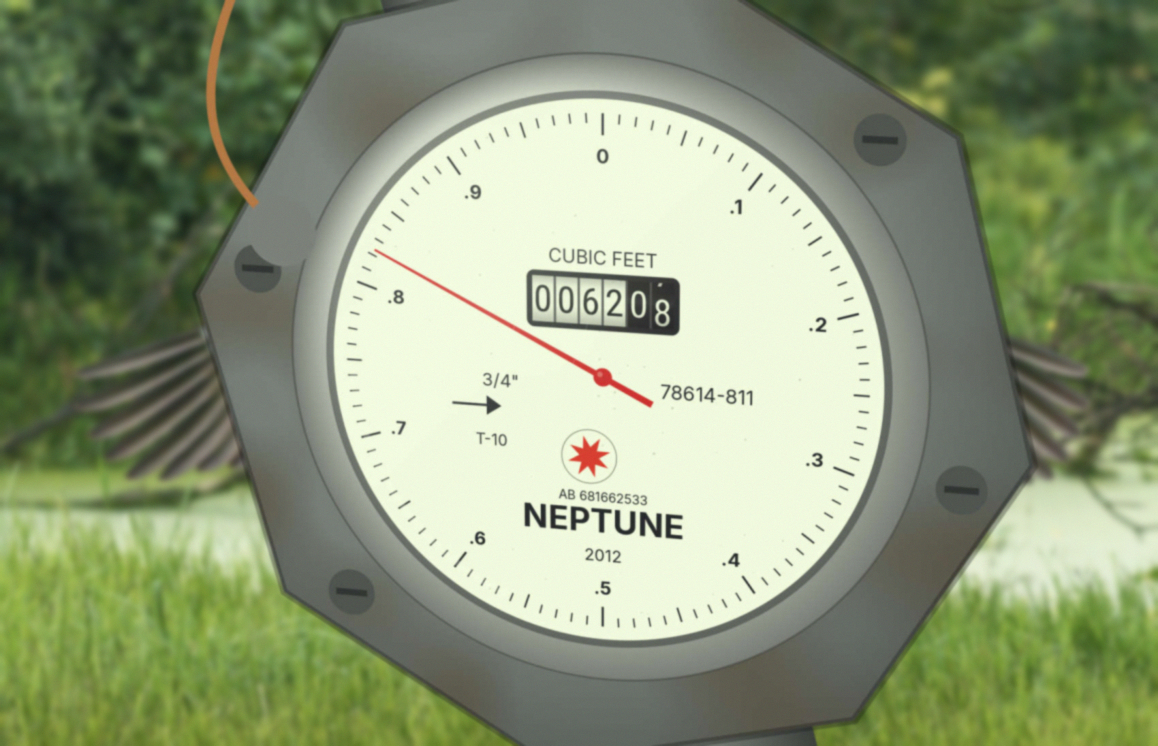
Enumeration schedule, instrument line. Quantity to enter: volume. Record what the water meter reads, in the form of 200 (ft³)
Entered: 6207.82 (ft³)
